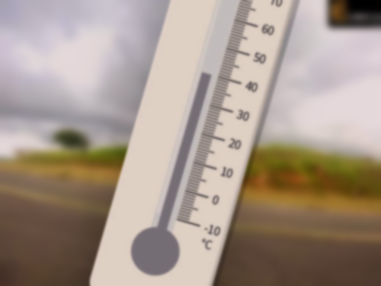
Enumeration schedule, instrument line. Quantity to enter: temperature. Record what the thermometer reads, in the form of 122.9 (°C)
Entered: 40 (°C)
